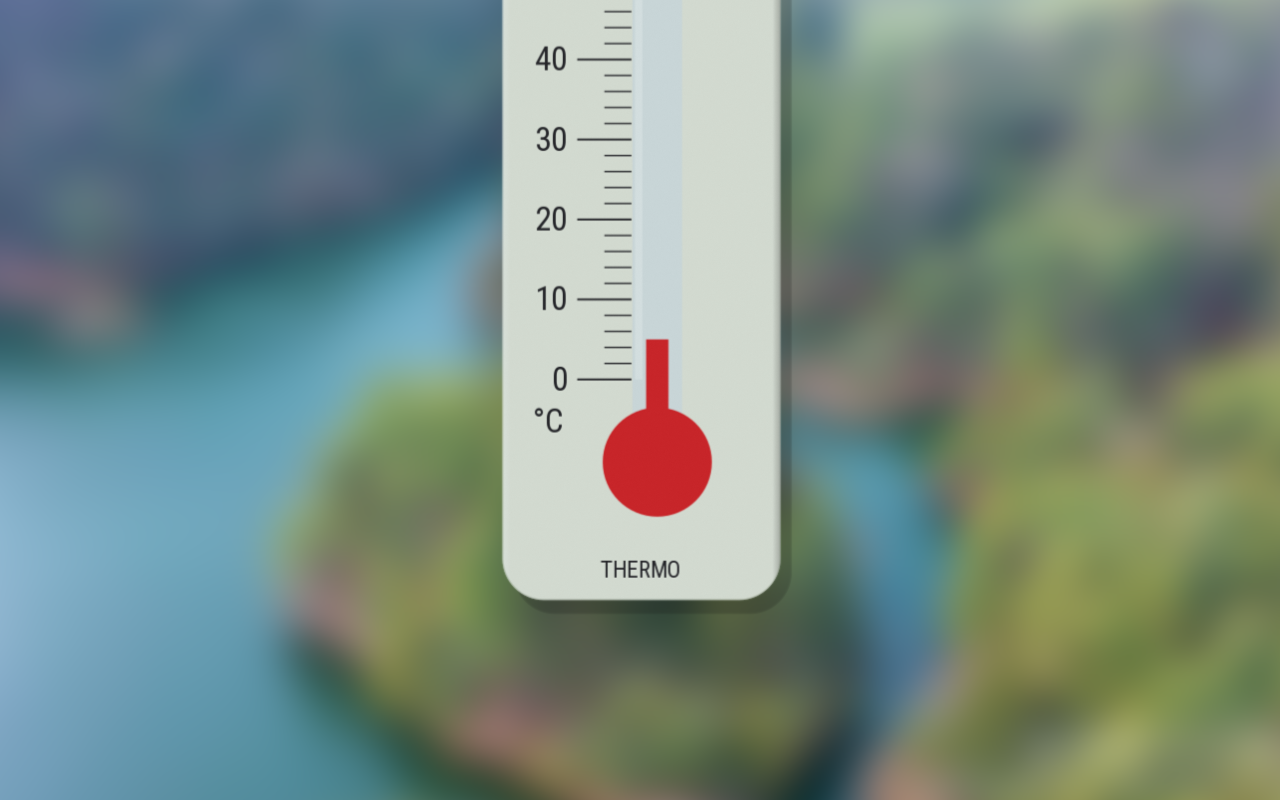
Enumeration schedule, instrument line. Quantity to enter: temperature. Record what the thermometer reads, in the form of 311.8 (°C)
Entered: 5 (°C)
